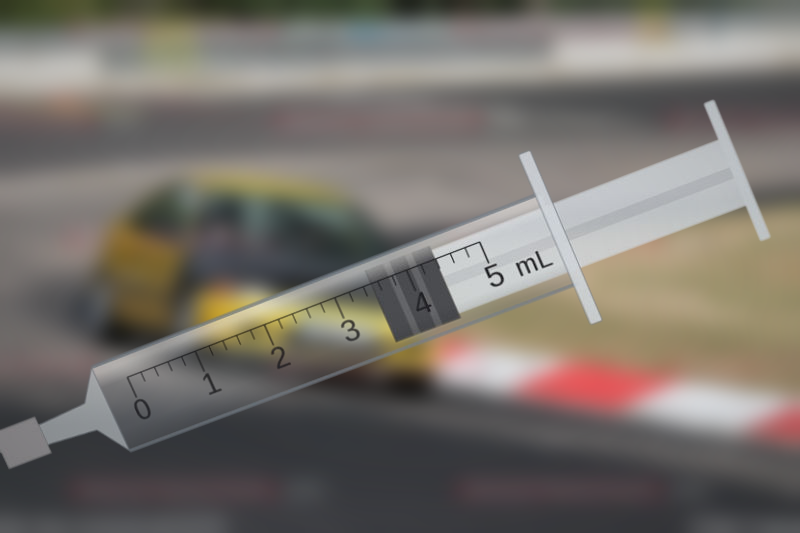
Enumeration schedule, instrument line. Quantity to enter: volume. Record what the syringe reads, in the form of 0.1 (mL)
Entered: 3.5 (mL)
